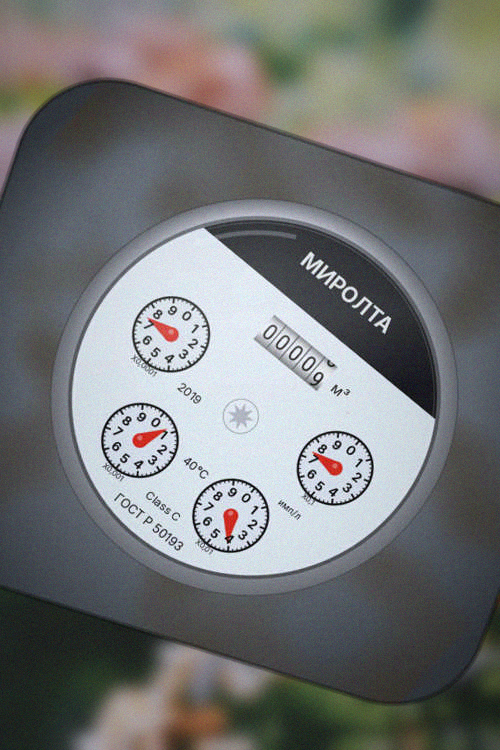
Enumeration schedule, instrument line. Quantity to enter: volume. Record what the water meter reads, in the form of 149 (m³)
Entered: 8.7407 (m³)
